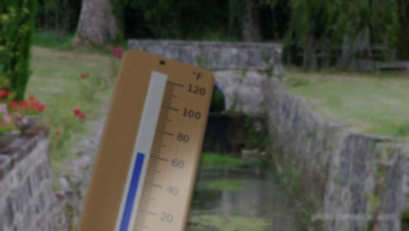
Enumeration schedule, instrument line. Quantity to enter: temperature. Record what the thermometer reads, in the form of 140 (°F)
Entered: 60 (°F)
